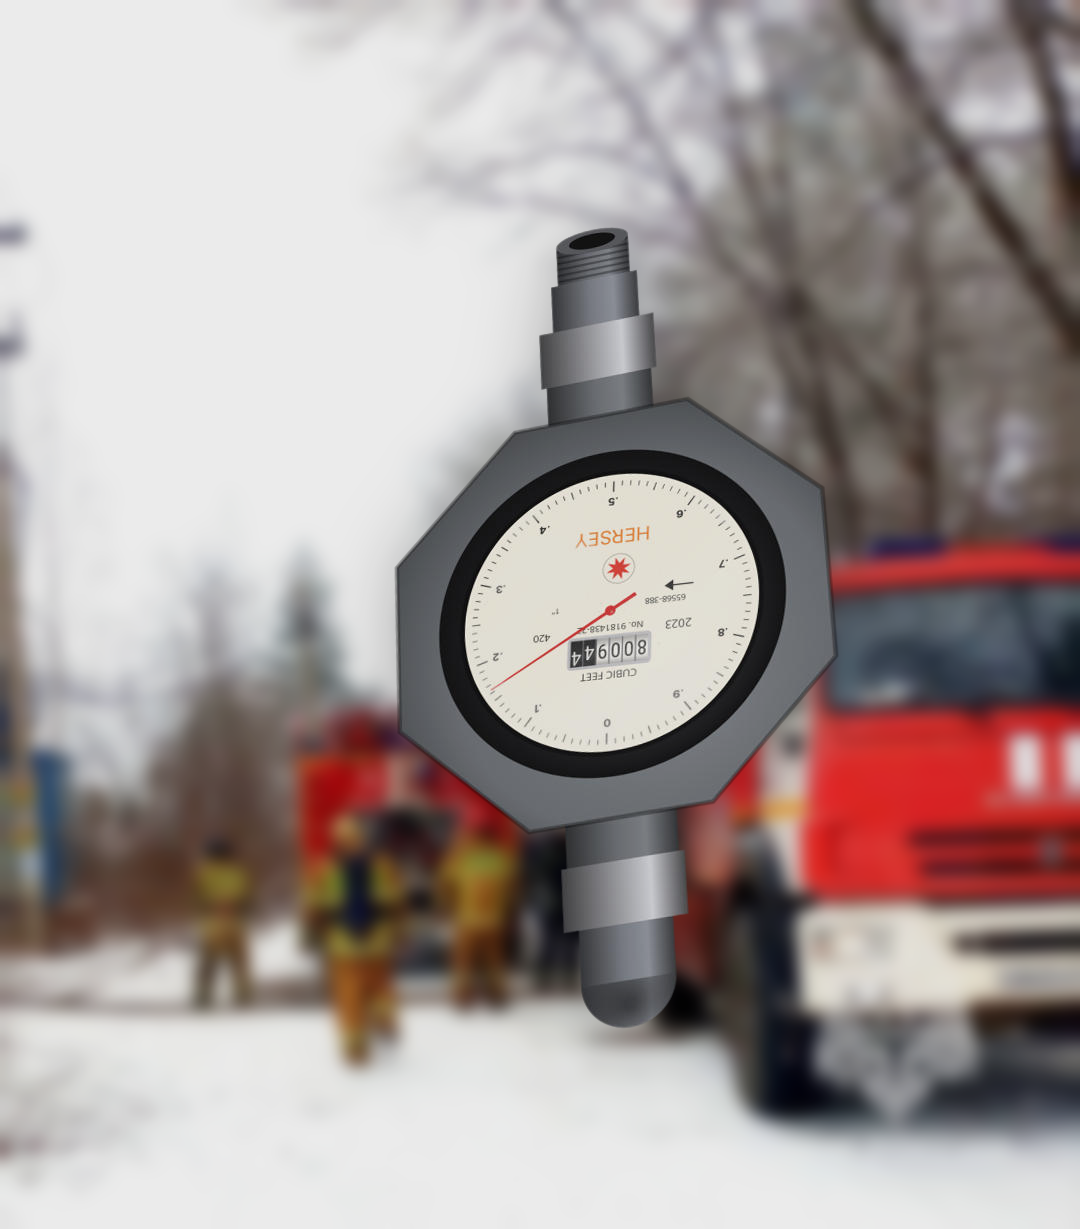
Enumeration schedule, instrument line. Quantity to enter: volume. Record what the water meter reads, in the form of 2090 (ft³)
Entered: 800944.16 (ft³)
